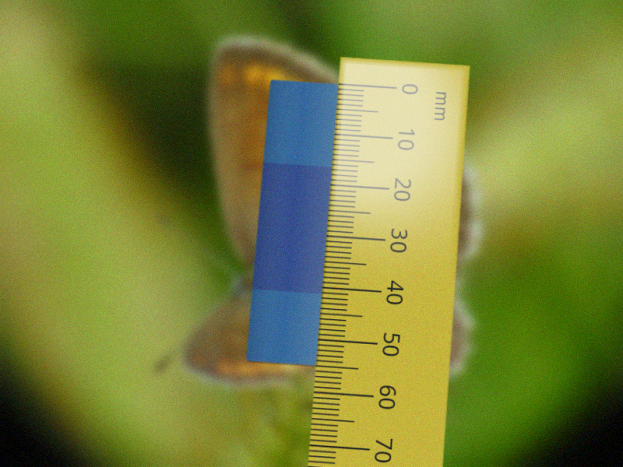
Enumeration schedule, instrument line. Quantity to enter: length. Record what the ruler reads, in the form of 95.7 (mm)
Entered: 55 (mm)
